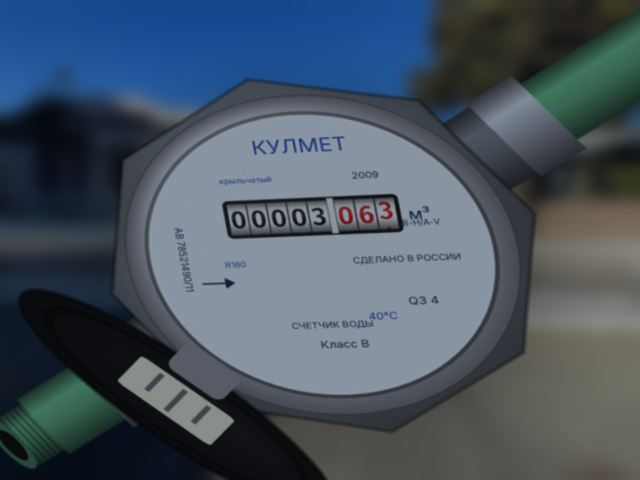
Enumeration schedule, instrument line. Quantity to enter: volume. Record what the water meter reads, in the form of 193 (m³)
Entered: 3.063 (m³)
